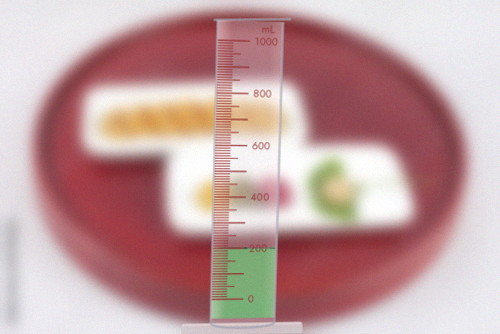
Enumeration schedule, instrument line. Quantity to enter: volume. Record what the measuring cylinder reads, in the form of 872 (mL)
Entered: 200 (mL)
